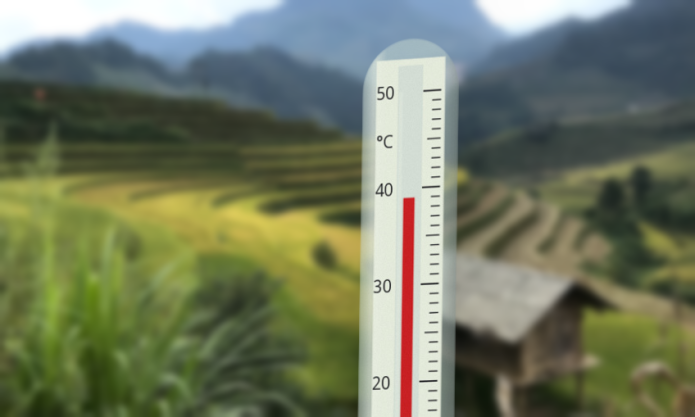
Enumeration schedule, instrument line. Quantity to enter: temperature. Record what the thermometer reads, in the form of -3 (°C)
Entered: 39 (°C)
